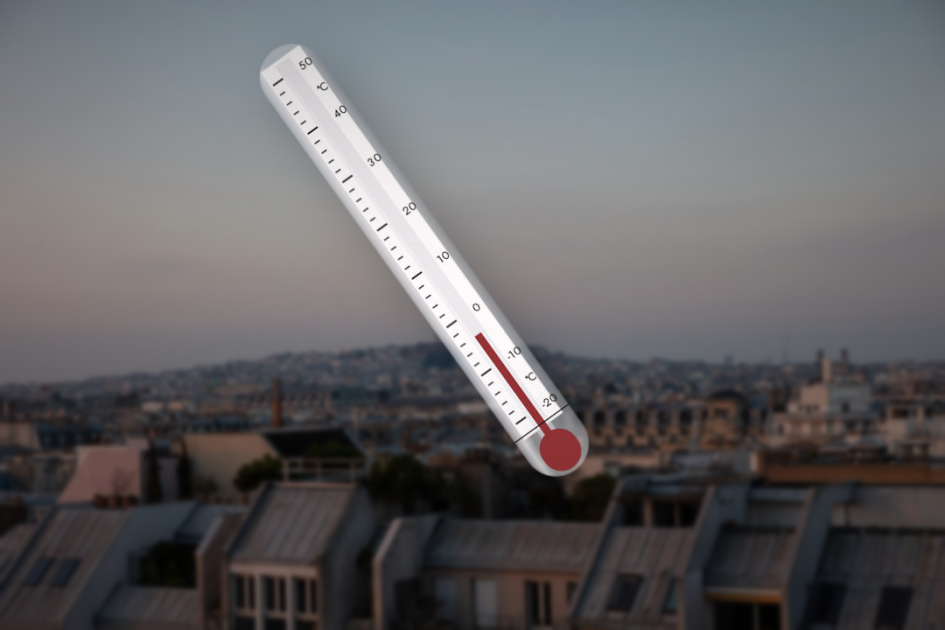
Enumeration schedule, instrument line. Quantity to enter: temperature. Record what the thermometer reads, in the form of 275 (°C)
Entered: -4 (°C)
